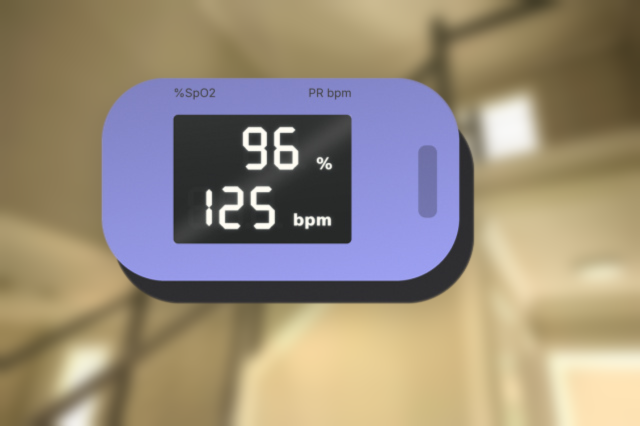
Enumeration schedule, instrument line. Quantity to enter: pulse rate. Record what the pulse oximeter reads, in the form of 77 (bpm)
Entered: 125 (bpm)
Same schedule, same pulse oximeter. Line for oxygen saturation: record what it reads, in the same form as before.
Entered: 96 (%)
